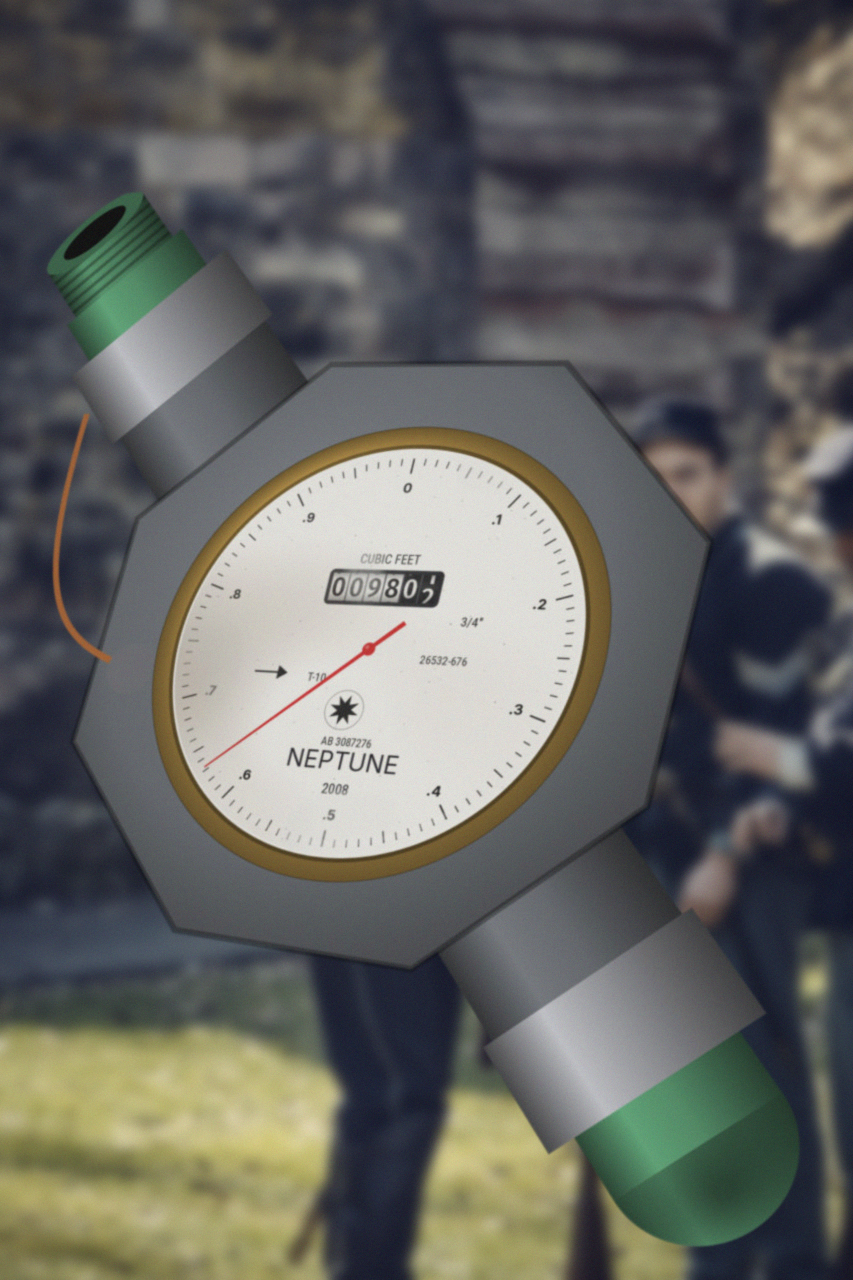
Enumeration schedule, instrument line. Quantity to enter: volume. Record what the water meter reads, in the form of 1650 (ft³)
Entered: 9801.63 (ft³)
